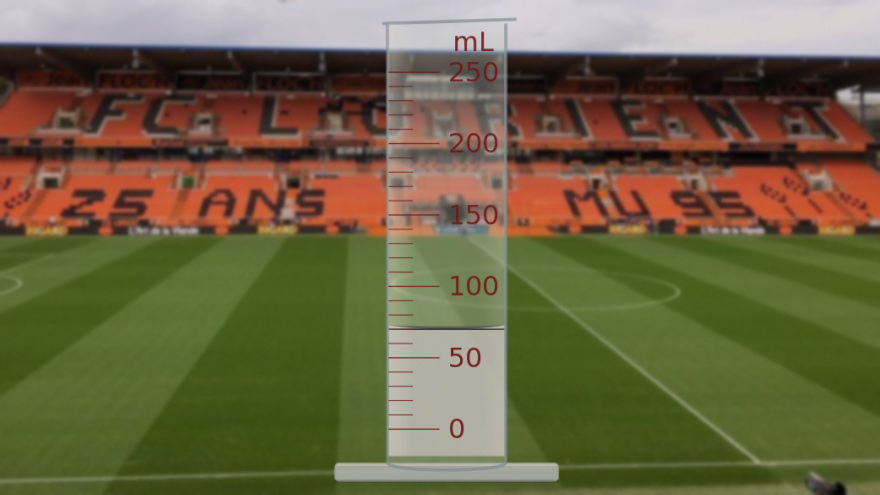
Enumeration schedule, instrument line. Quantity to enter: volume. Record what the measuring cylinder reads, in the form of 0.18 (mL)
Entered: 70 (mL)
